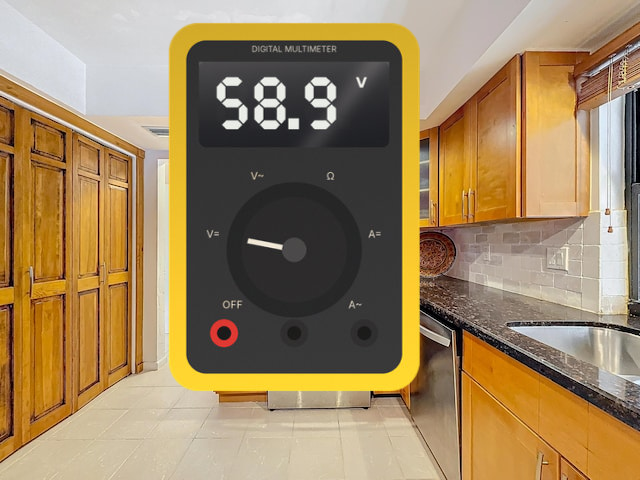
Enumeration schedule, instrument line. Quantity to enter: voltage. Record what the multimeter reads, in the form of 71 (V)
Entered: 58.9 (V)
